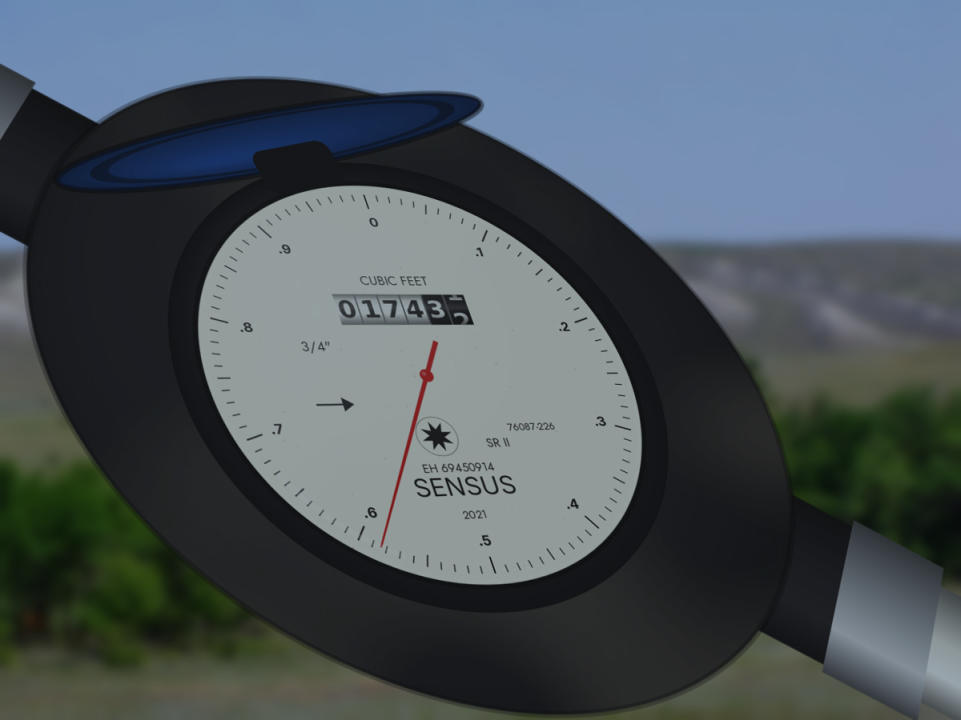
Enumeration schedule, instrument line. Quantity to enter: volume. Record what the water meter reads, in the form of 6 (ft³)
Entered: 17431.58 (ft³)
